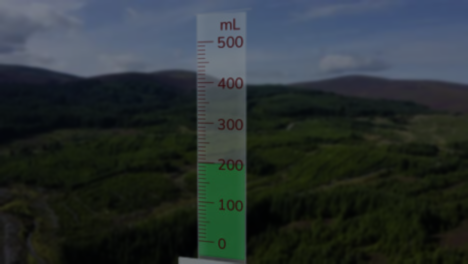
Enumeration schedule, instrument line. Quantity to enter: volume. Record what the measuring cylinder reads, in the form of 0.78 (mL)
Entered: 200 (mL)
